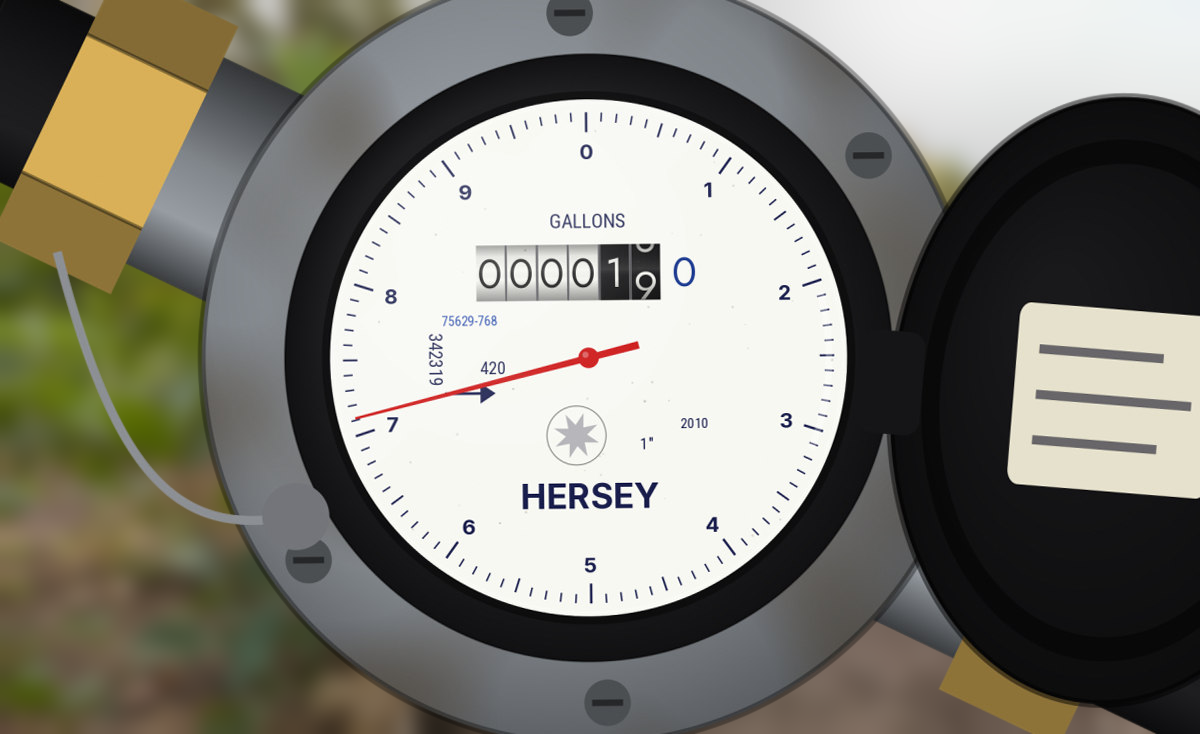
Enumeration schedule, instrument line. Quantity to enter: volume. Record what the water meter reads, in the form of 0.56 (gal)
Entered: 187.1 (gal)
